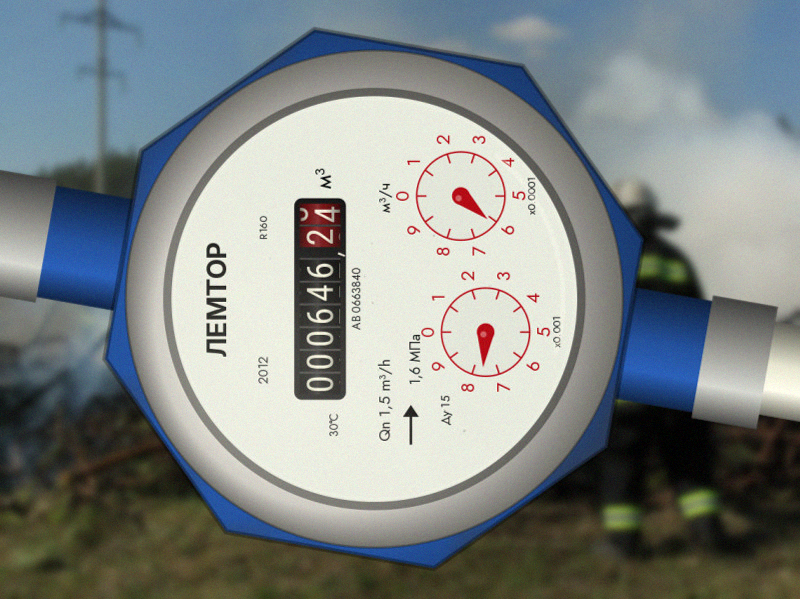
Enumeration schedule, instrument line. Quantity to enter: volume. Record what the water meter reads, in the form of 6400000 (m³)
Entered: 646.2376 (m³)
